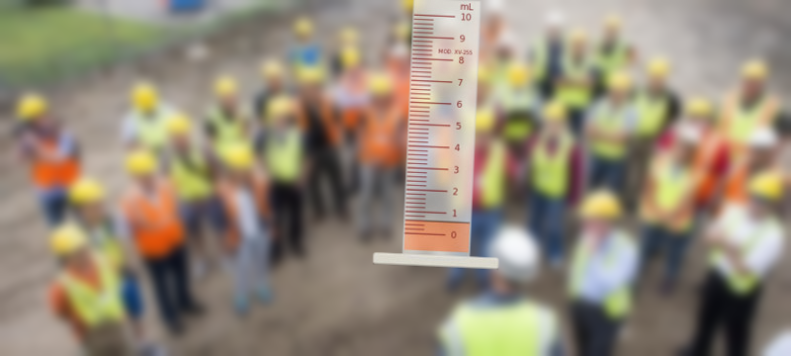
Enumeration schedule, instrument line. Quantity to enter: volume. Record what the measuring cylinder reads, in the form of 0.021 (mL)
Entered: 0.6 (mL)
